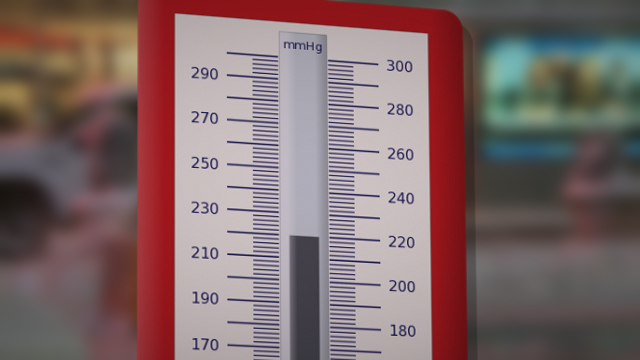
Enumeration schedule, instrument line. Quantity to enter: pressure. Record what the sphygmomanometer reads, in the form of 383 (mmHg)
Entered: 220 (mmHg)
